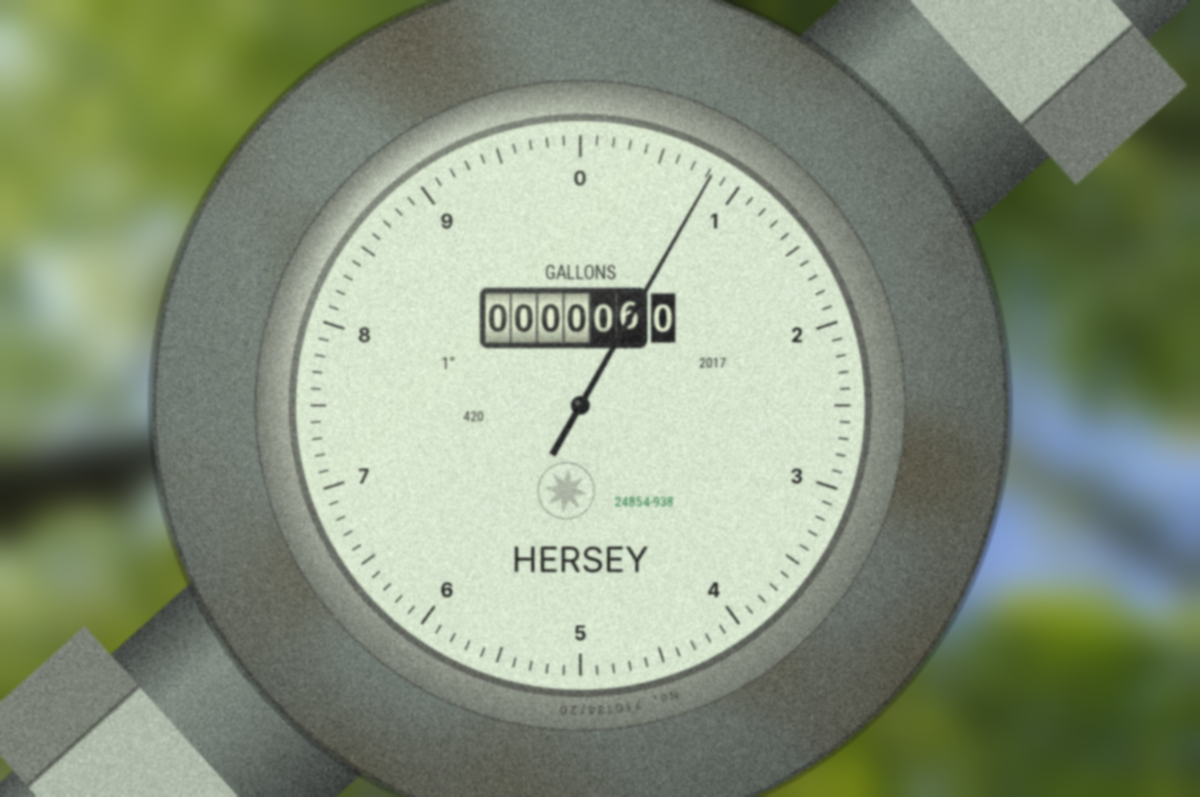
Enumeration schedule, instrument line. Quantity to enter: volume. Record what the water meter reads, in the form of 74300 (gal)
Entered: 60.8 (gal)
